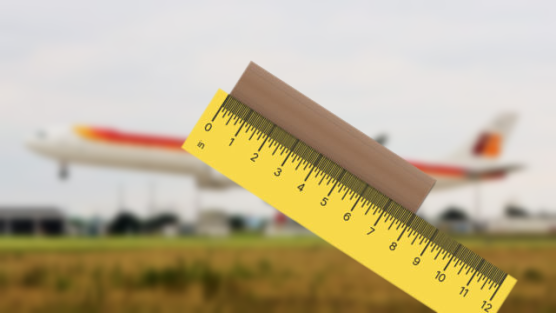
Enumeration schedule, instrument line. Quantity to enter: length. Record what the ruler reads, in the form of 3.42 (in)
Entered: 8 (in)
